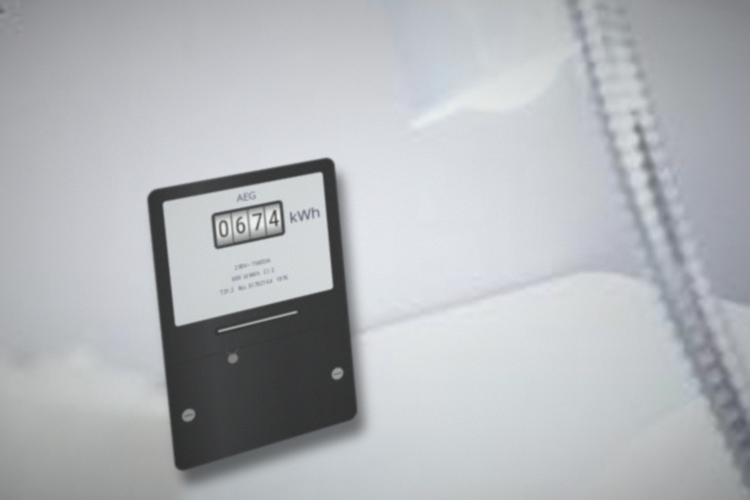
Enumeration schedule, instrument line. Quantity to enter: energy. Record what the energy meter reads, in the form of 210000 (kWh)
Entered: 674 (kWh)
